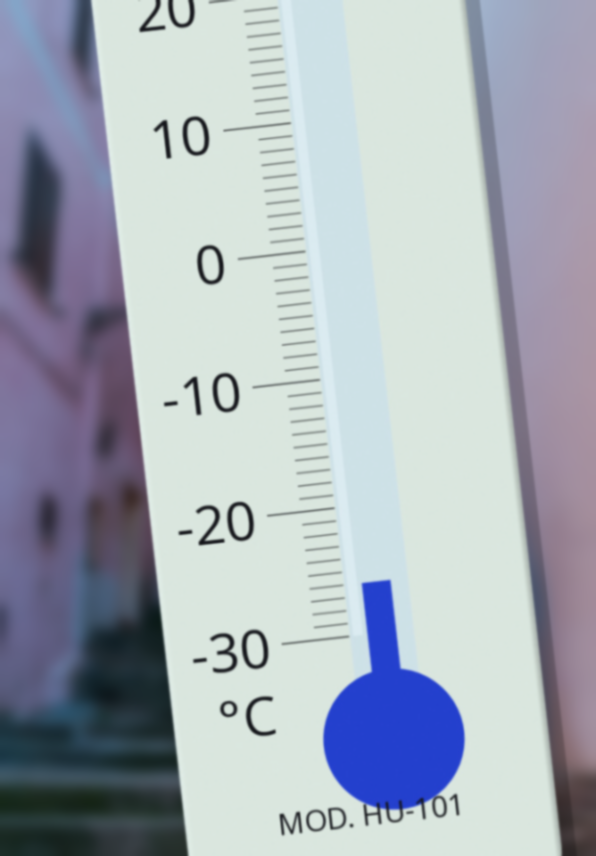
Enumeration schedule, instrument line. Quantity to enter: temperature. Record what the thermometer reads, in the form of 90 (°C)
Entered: -26 (°C)
